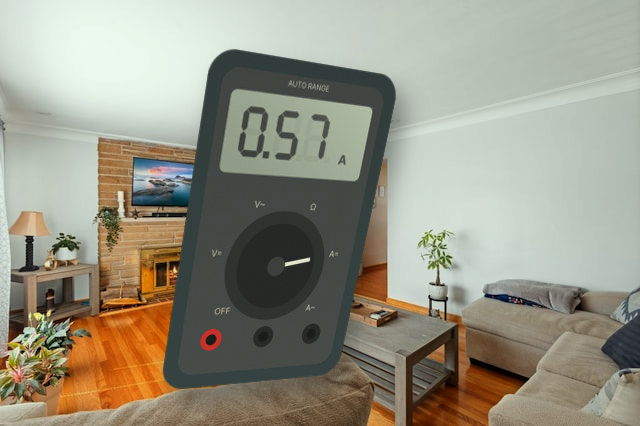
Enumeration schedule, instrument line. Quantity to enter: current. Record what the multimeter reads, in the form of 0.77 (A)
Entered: 0.57 (A)
